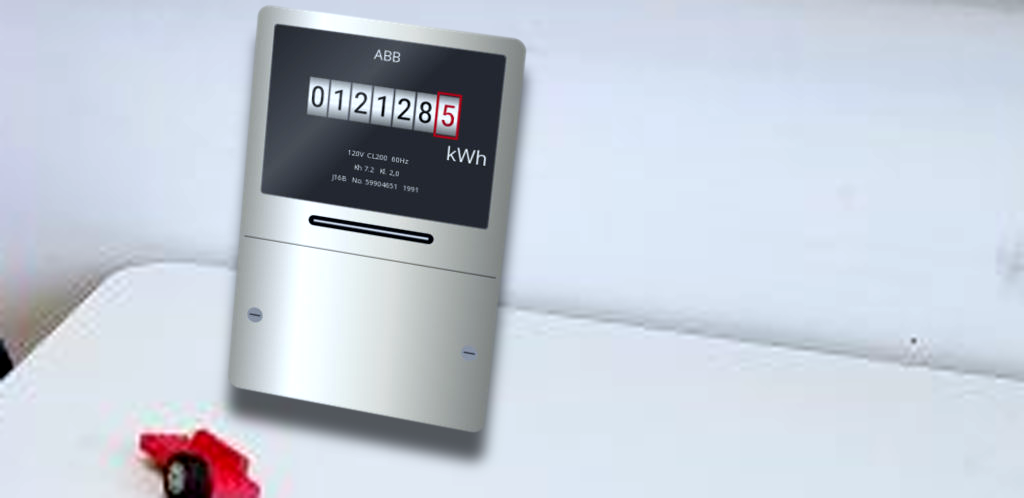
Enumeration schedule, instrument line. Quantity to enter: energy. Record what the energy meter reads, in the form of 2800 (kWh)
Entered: 12128.5 (kWh)
